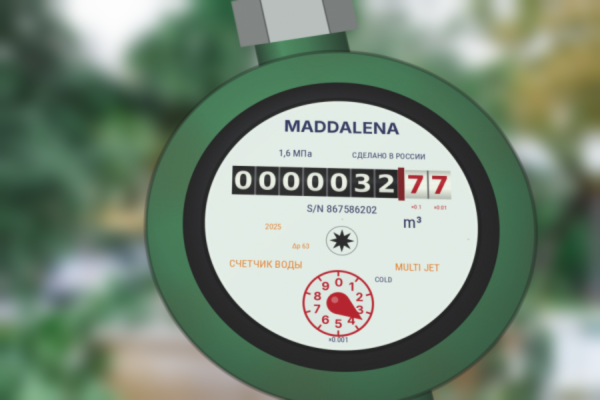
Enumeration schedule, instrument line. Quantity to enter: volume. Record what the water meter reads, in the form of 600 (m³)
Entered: 32.773 (m³)
